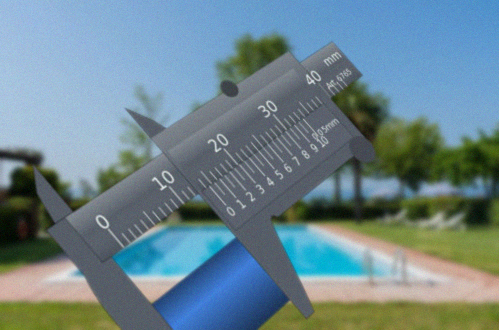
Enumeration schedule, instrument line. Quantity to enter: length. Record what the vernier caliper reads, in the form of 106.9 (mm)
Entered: 14.5 (mm)
